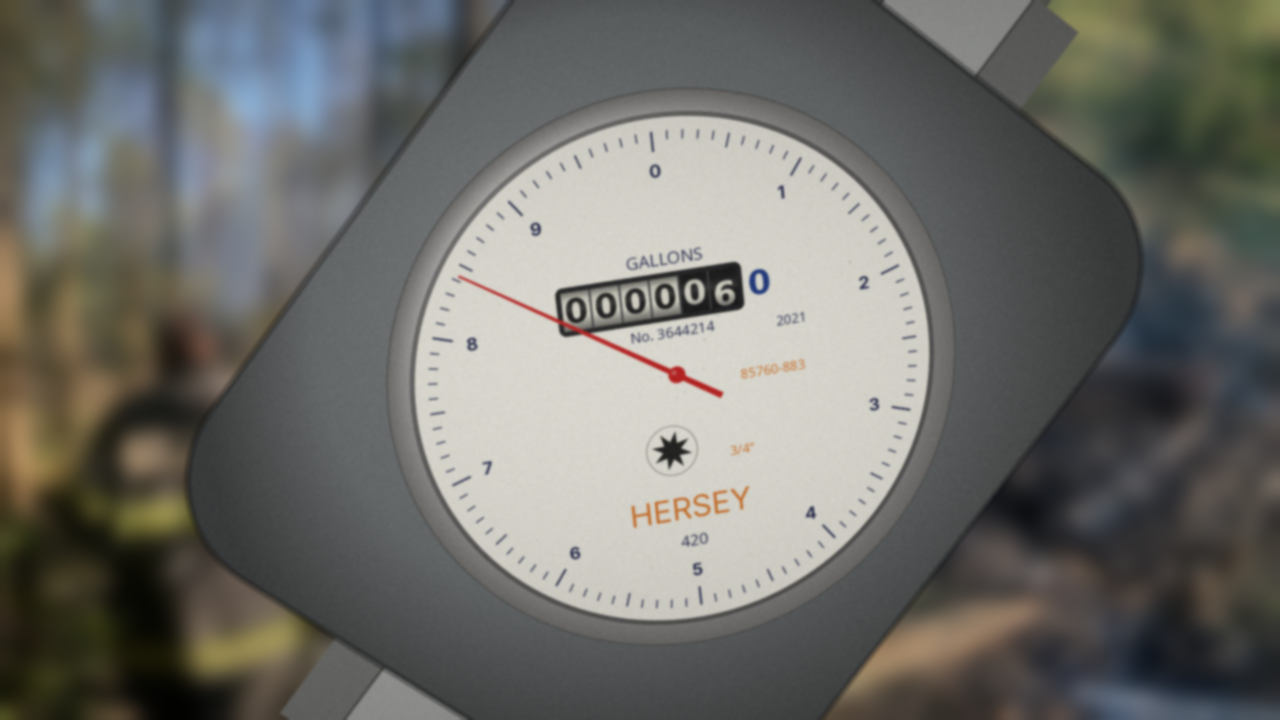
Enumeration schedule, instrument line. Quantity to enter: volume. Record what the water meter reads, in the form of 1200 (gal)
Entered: 58.4 (gal)
